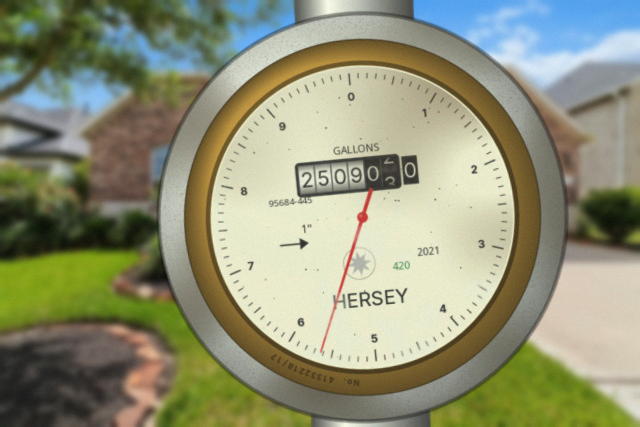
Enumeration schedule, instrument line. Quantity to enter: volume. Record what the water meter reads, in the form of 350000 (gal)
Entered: 2509025.6 (gal)
